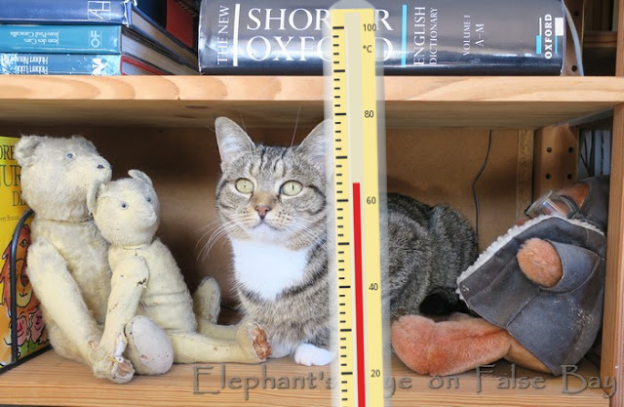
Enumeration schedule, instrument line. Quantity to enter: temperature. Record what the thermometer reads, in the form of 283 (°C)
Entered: 64 (°C)
